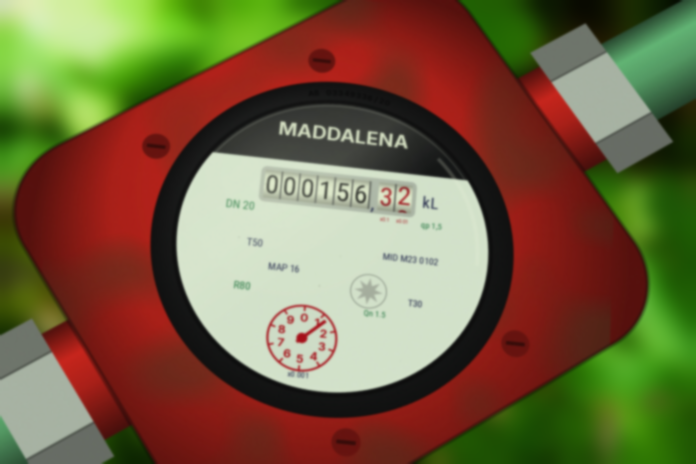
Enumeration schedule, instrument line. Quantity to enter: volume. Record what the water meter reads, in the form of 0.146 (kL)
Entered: 156.321 (kL)
